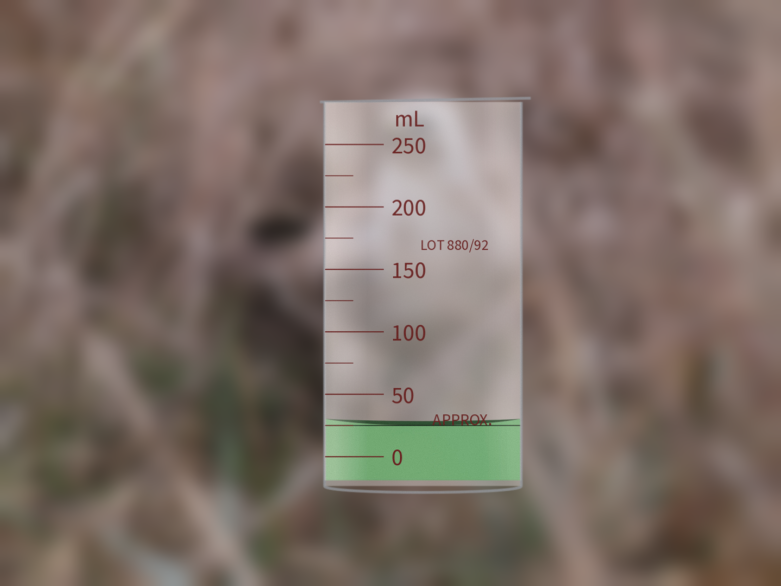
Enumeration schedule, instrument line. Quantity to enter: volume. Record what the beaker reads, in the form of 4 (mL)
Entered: 25 (mL)
